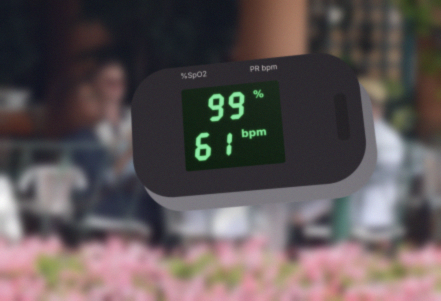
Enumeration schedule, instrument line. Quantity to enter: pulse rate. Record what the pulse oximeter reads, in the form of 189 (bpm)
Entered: 61 (bpm)
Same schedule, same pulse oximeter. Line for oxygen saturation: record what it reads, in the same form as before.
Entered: 99 (%)
